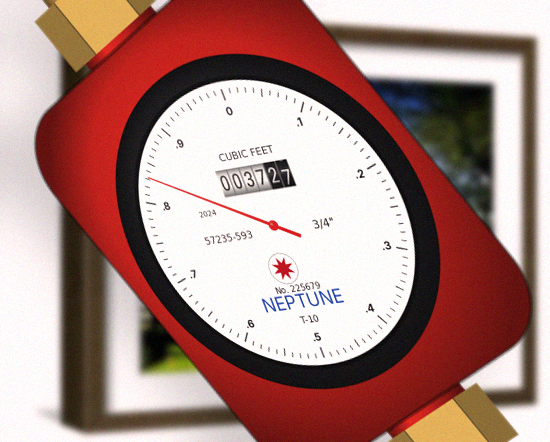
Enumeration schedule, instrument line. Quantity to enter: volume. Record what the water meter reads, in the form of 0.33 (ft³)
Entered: 3726.83 (ft³)
